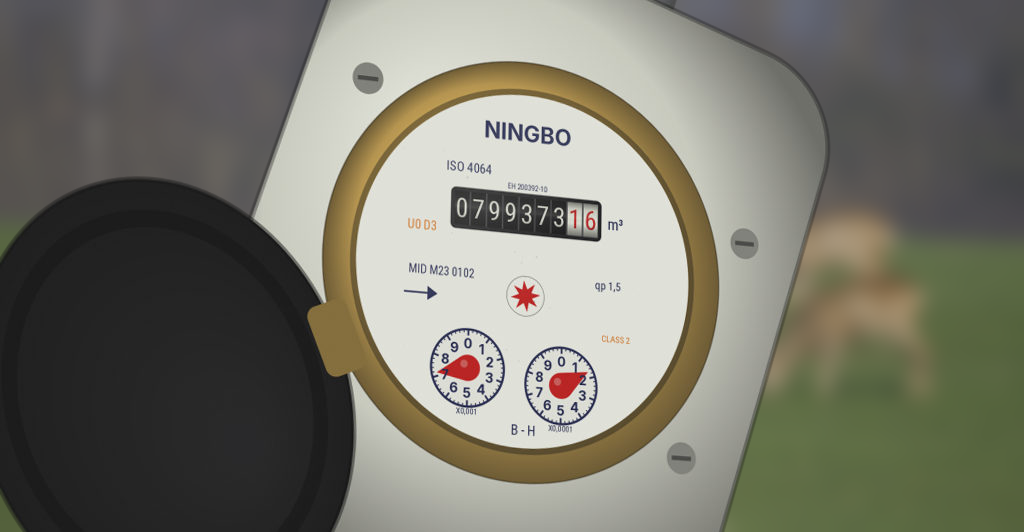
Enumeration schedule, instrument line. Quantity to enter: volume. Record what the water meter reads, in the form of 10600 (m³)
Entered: 799373.1671 (m³)
